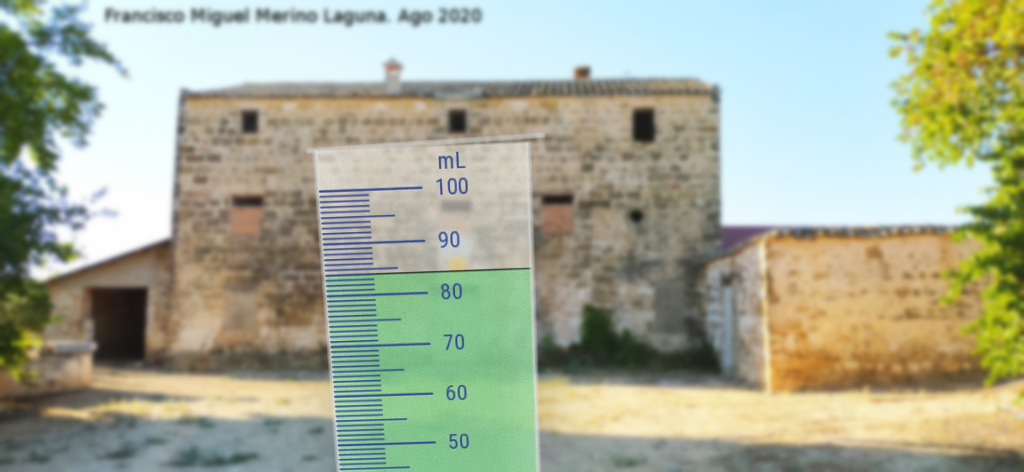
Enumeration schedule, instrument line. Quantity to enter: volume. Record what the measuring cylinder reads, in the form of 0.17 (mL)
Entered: 84 (mL)
